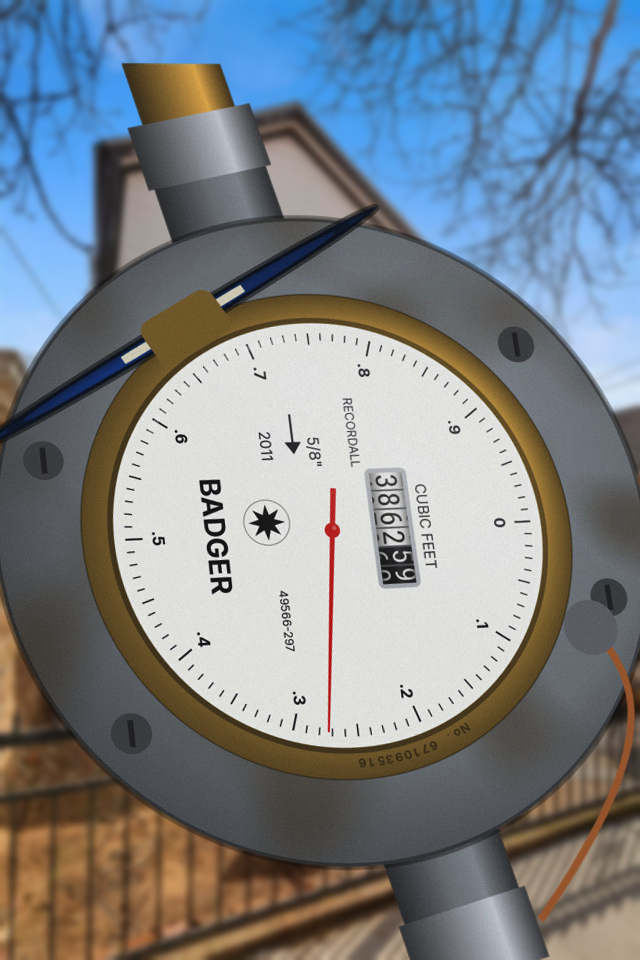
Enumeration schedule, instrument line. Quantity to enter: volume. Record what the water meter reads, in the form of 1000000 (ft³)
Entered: 386259.27 (ft³)
